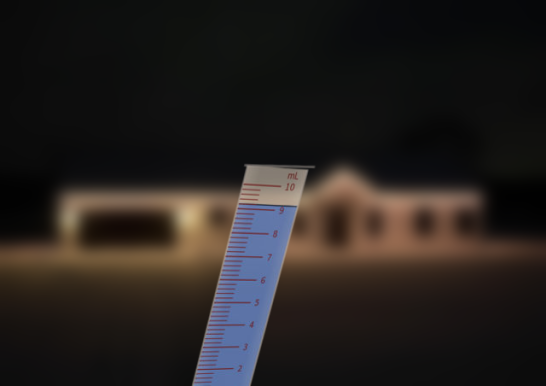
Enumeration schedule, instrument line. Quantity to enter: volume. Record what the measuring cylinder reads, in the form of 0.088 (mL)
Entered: 9.2 (mL)
